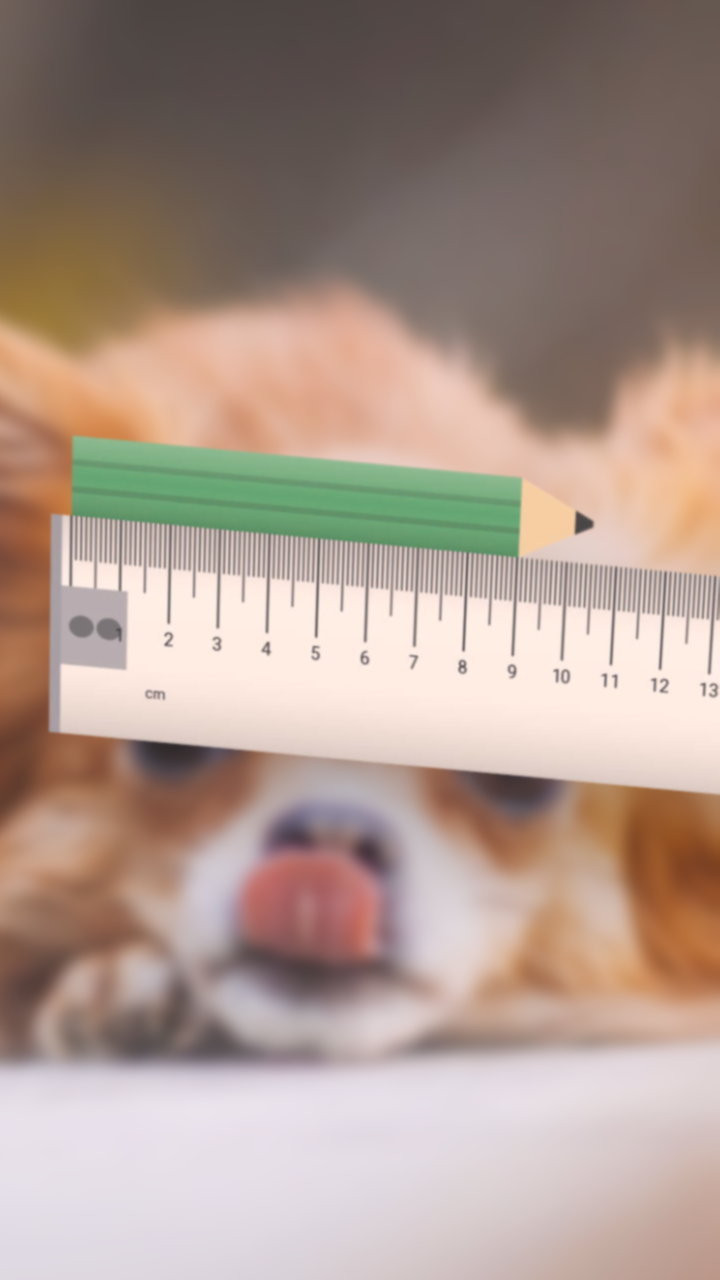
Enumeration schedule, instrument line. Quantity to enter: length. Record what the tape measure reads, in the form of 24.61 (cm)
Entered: 10.5 (cm)
